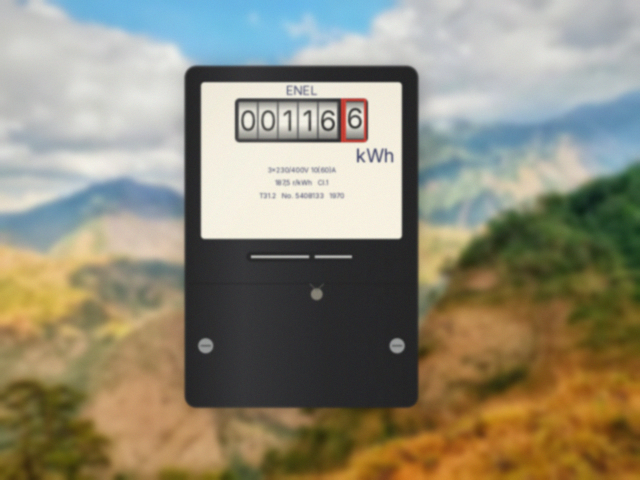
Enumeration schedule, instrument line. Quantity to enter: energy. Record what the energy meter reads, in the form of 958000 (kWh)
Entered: 116.6 (kWh)
